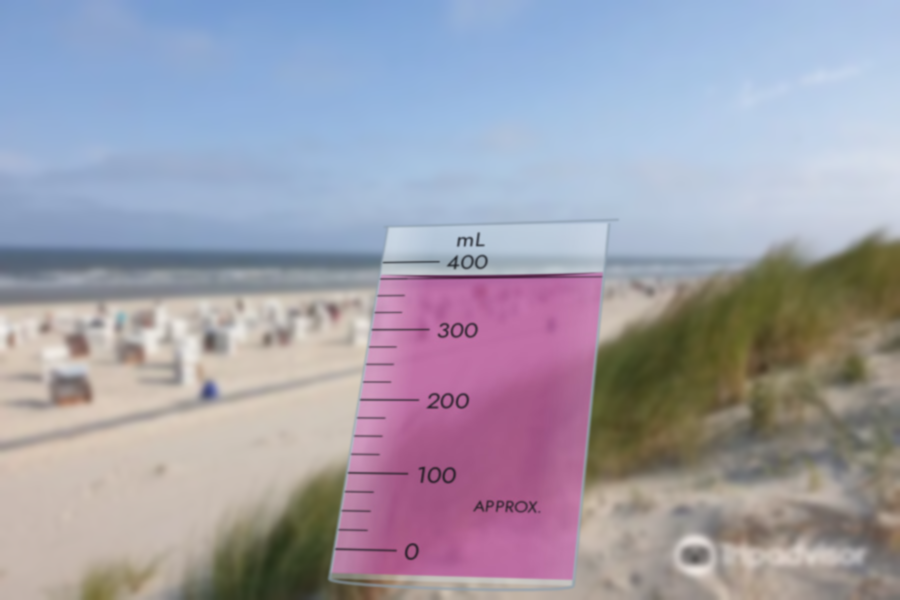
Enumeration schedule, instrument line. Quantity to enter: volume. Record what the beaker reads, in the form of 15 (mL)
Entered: 375 (mL)
